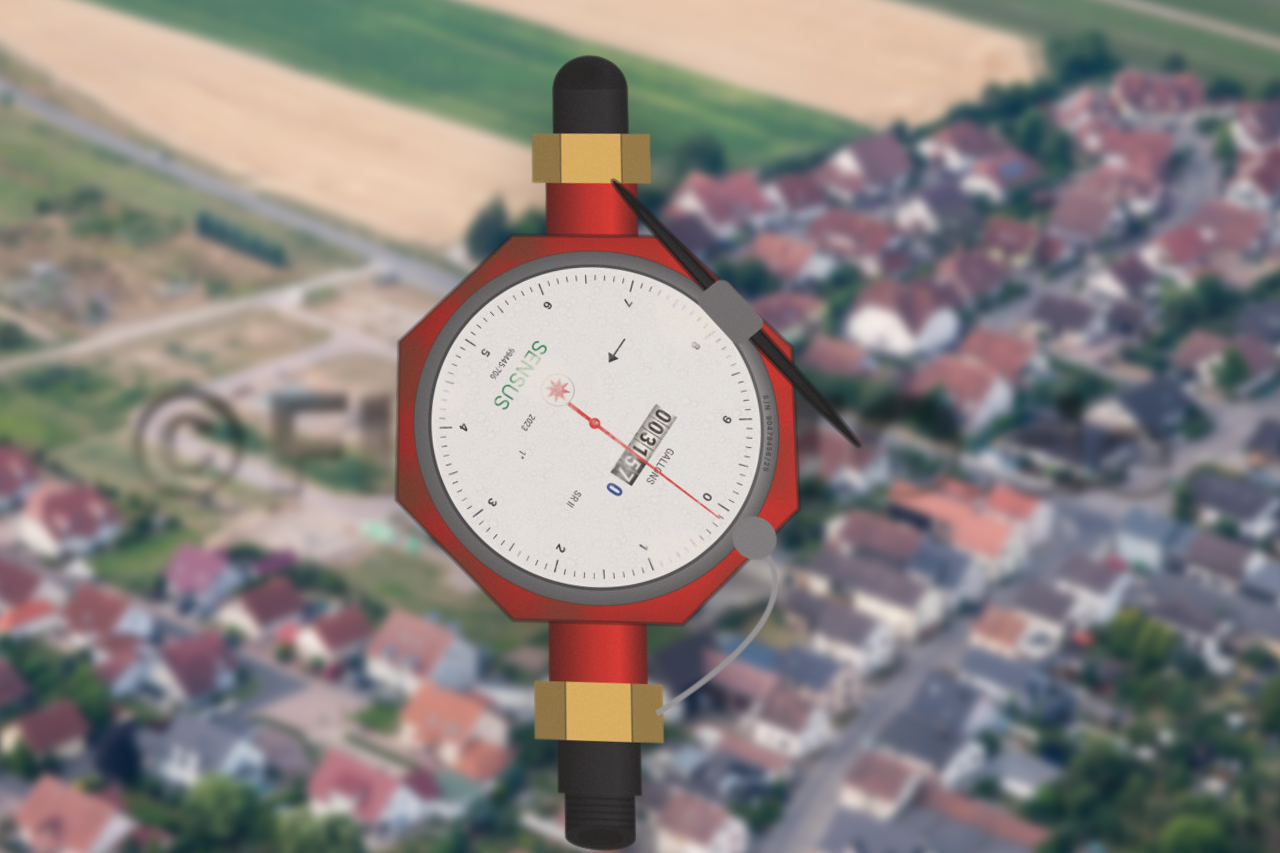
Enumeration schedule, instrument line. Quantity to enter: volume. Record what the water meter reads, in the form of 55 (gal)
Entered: 31570.1 (gal)
